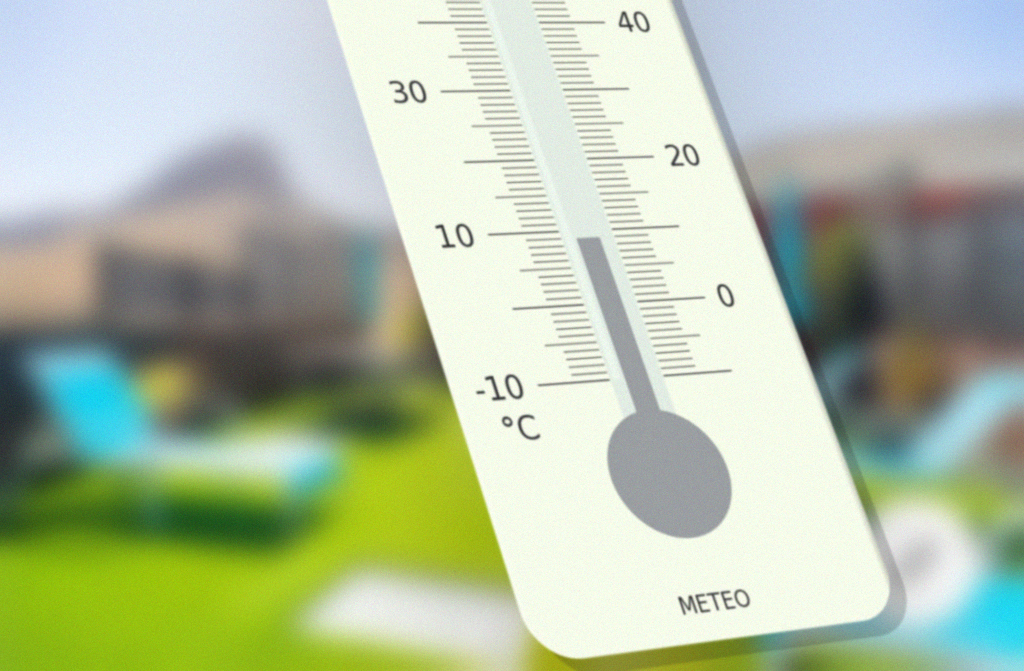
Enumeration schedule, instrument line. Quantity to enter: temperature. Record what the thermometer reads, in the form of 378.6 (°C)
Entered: 9 (°C)
